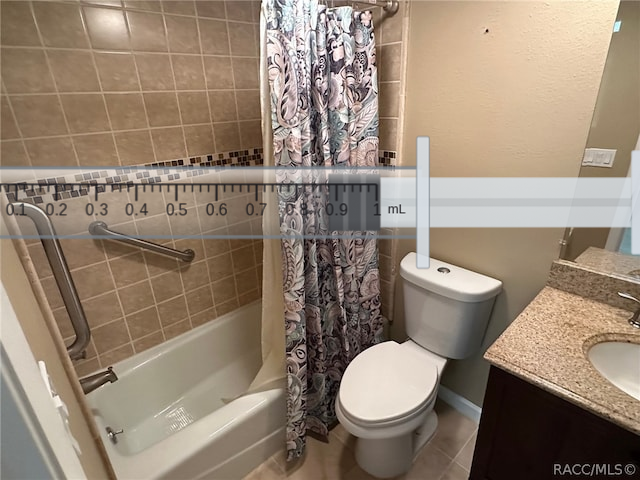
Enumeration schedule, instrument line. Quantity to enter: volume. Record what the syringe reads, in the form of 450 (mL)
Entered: 0.88 (mL)
